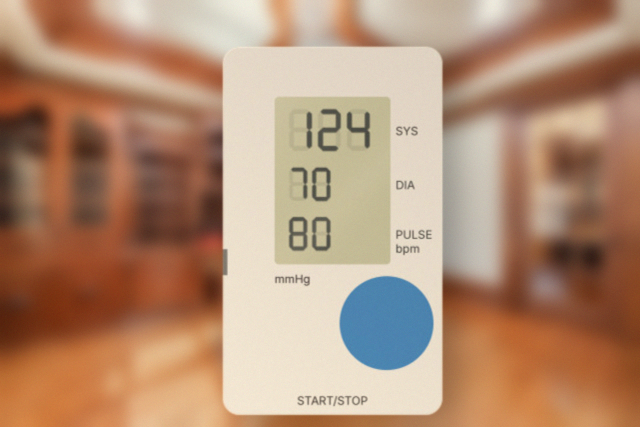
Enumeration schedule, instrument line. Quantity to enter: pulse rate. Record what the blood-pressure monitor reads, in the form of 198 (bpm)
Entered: 80 (bpm)
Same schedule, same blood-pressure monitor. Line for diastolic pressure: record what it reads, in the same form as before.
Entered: 70 (mmHg)
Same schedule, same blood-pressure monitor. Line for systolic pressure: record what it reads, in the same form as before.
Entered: 124 (mmHg)
